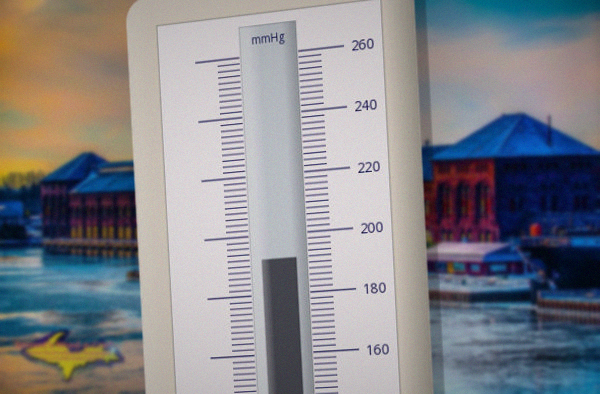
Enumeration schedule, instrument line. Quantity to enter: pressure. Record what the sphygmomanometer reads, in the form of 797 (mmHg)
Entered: 192 (mmHg)
